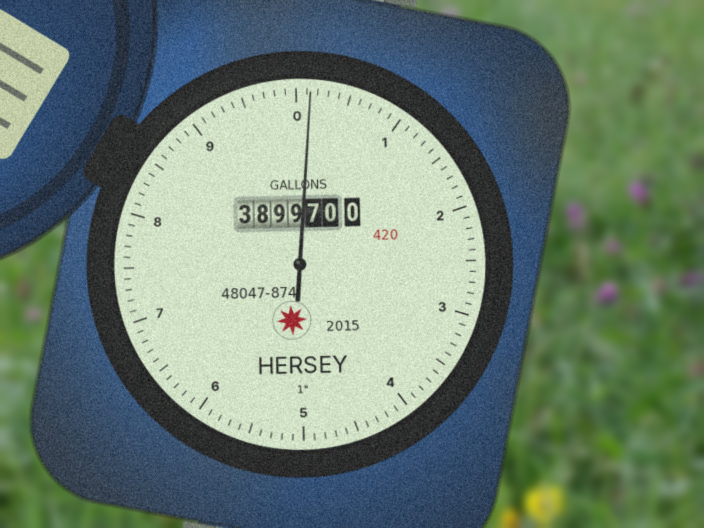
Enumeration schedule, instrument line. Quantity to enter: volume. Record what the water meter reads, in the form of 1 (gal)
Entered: 3899700.1 (gal)
